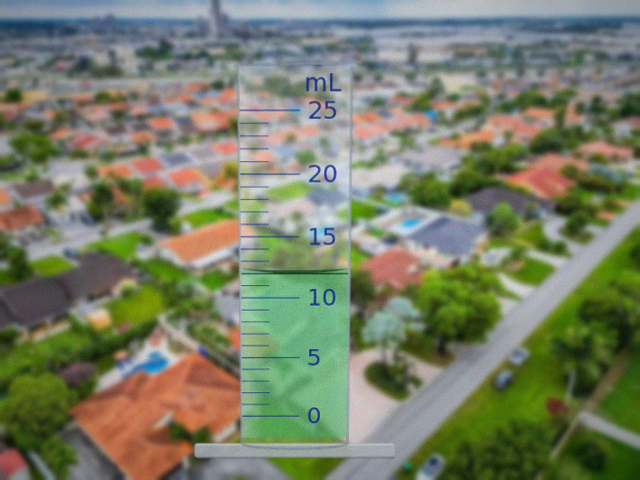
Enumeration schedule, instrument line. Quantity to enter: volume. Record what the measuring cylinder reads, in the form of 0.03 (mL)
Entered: 12 (mL)
